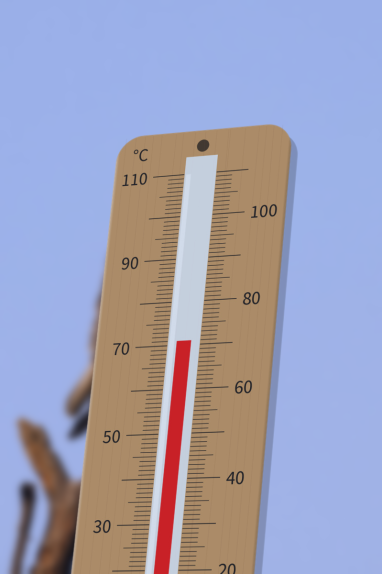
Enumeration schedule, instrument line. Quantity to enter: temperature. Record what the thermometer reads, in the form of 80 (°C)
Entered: 71 (°C)
